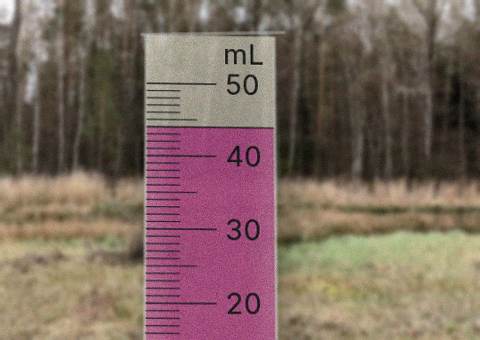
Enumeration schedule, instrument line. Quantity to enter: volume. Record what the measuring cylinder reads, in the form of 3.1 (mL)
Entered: 44 (mL)
